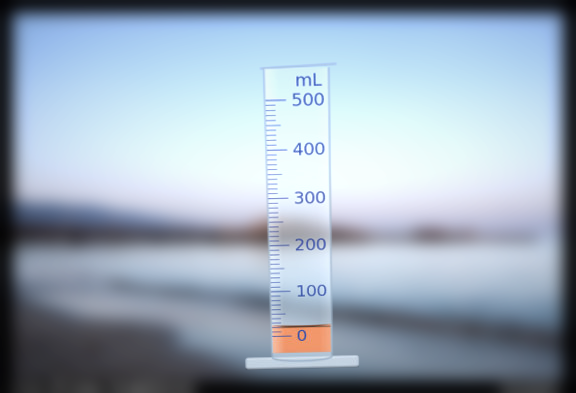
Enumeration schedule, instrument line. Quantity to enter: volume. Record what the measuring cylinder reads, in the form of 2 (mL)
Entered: 20 (mL)
